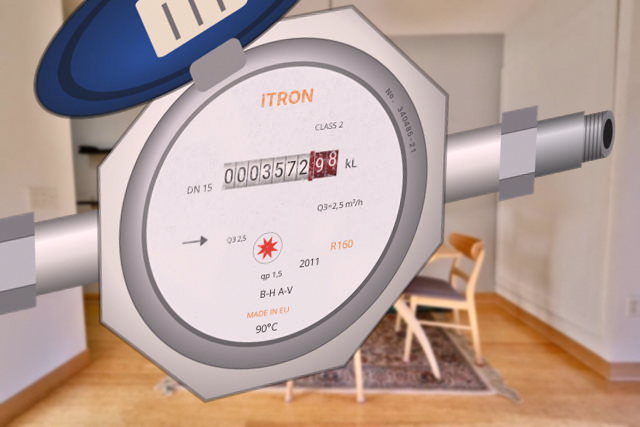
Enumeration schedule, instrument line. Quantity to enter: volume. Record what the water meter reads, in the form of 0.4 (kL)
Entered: 3572.98 (kL)
